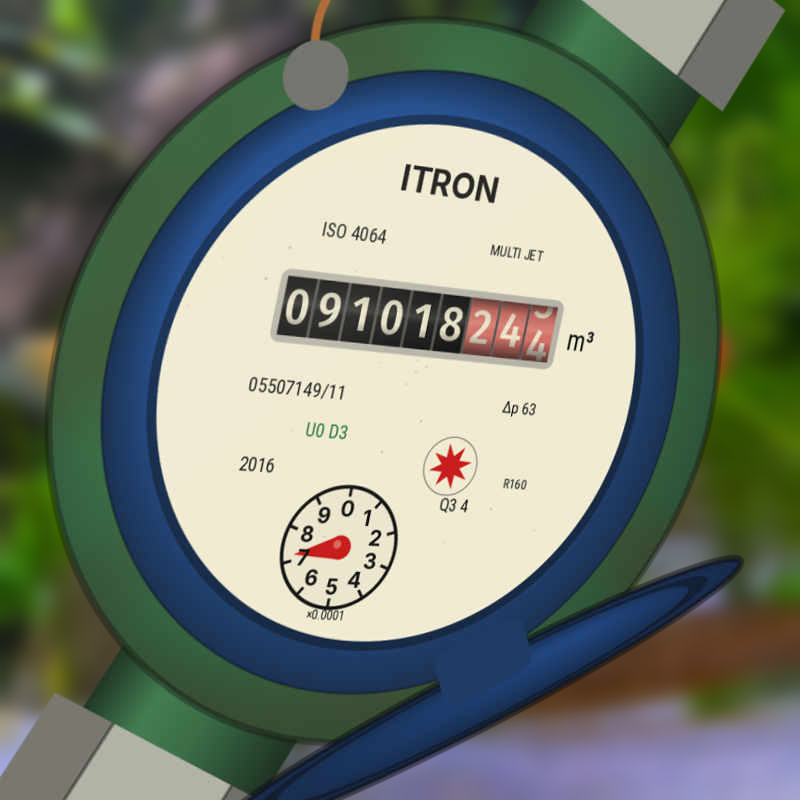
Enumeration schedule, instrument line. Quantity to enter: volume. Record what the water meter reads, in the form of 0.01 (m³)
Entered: 91018.2437 (m³)
